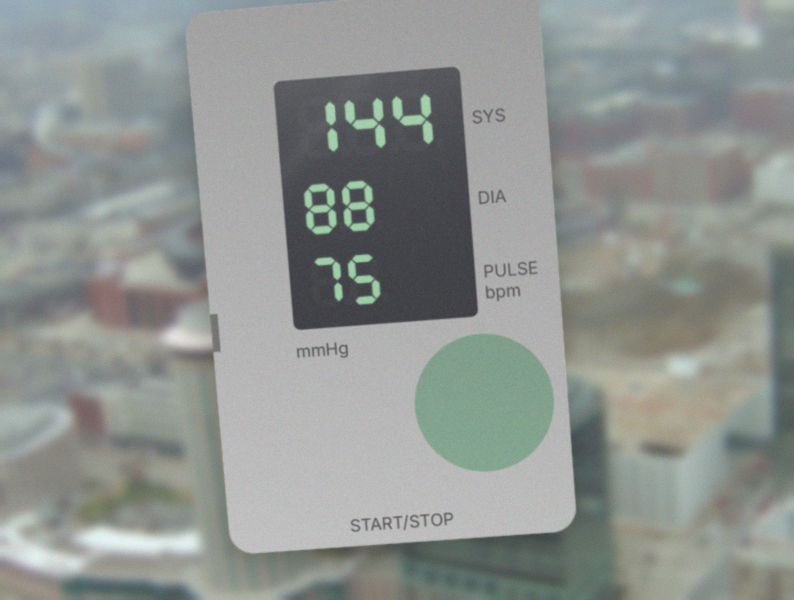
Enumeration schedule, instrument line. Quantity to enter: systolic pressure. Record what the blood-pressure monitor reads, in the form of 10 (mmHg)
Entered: 144 (mmHg)
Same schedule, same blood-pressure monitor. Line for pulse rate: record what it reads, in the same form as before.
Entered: 75 (bpm)
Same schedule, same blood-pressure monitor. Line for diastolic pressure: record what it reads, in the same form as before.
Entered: 88 (mmHg)
